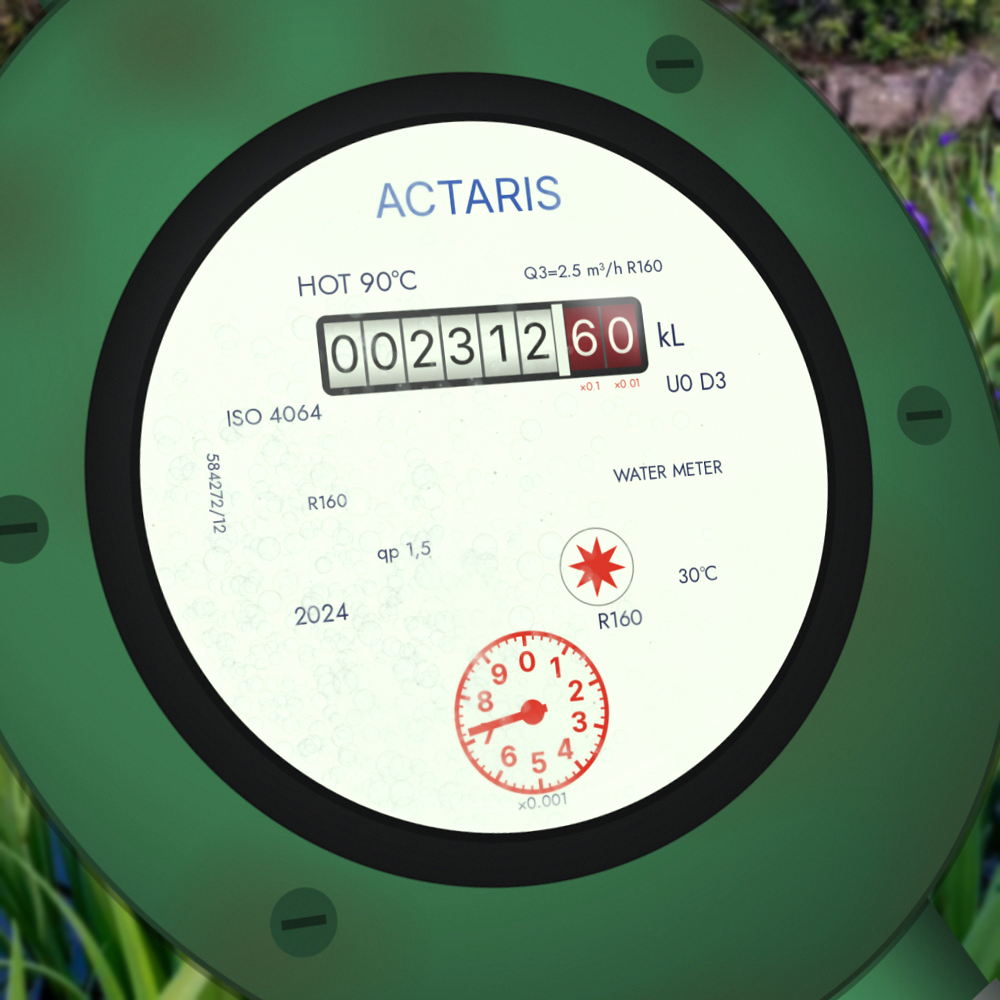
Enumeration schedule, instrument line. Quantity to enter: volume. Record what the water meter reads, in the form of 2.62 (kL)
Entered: 2312.607 (kL)
